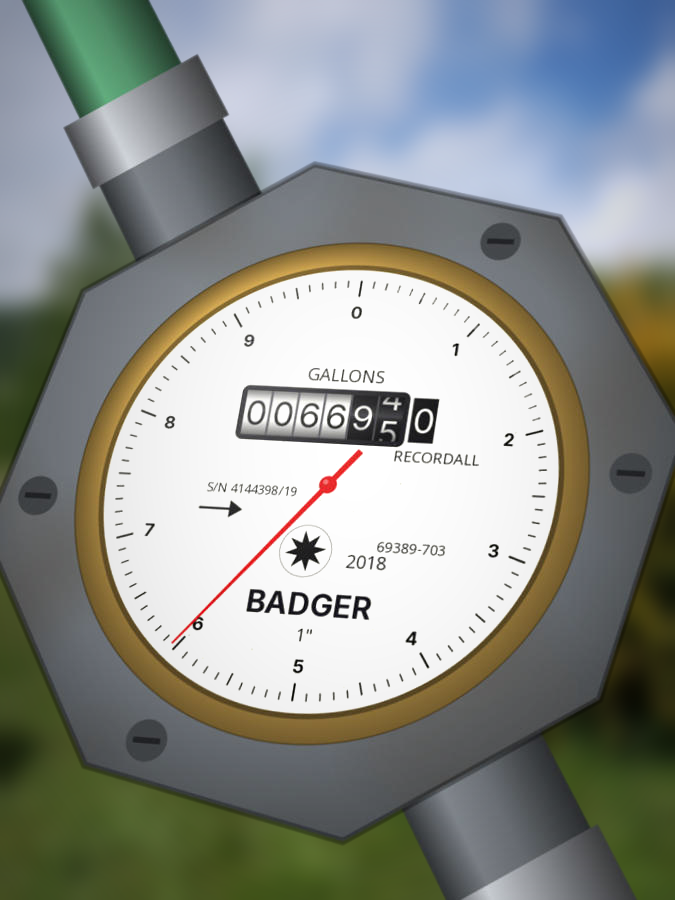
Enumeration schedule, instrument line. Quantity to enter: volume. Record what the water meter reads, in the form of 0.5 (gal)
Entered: 66946.0 (gal)
